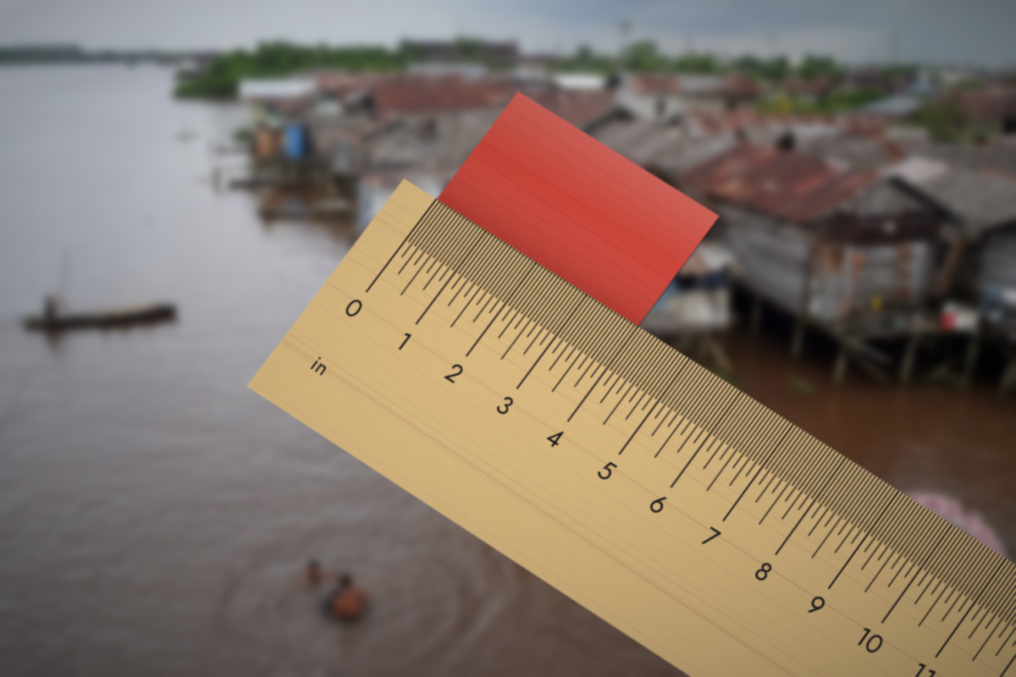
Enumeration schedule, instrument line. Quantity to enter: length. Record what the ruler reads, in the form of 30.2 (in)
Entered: 4 (in)
